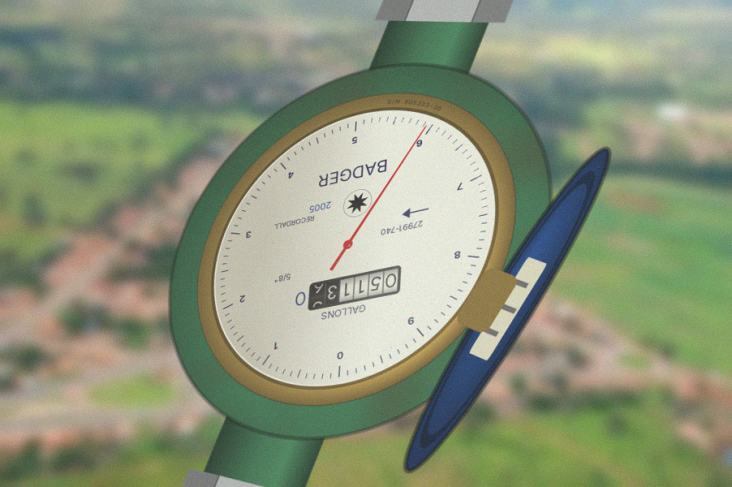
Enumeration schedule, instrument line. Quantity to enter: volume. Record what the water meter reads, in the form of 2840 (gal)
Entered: 511355.9 (gal)
